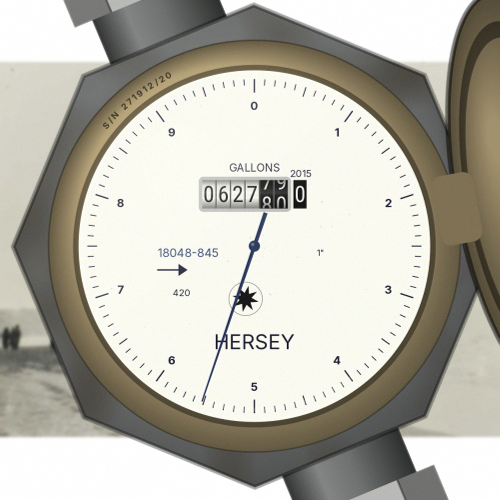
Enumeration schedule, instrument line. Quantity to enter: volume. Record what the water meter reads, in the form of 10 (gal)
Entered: 627795.5 (gal)
